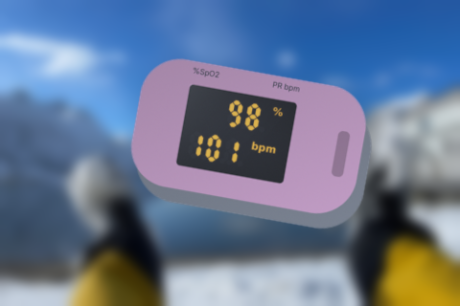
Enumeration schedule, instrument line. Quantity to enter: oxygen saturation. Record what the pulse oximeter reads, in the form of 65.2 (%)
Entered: 98 (%)
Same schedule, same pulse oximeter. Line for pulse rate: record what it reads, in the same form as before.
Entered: 101 (bpm)
